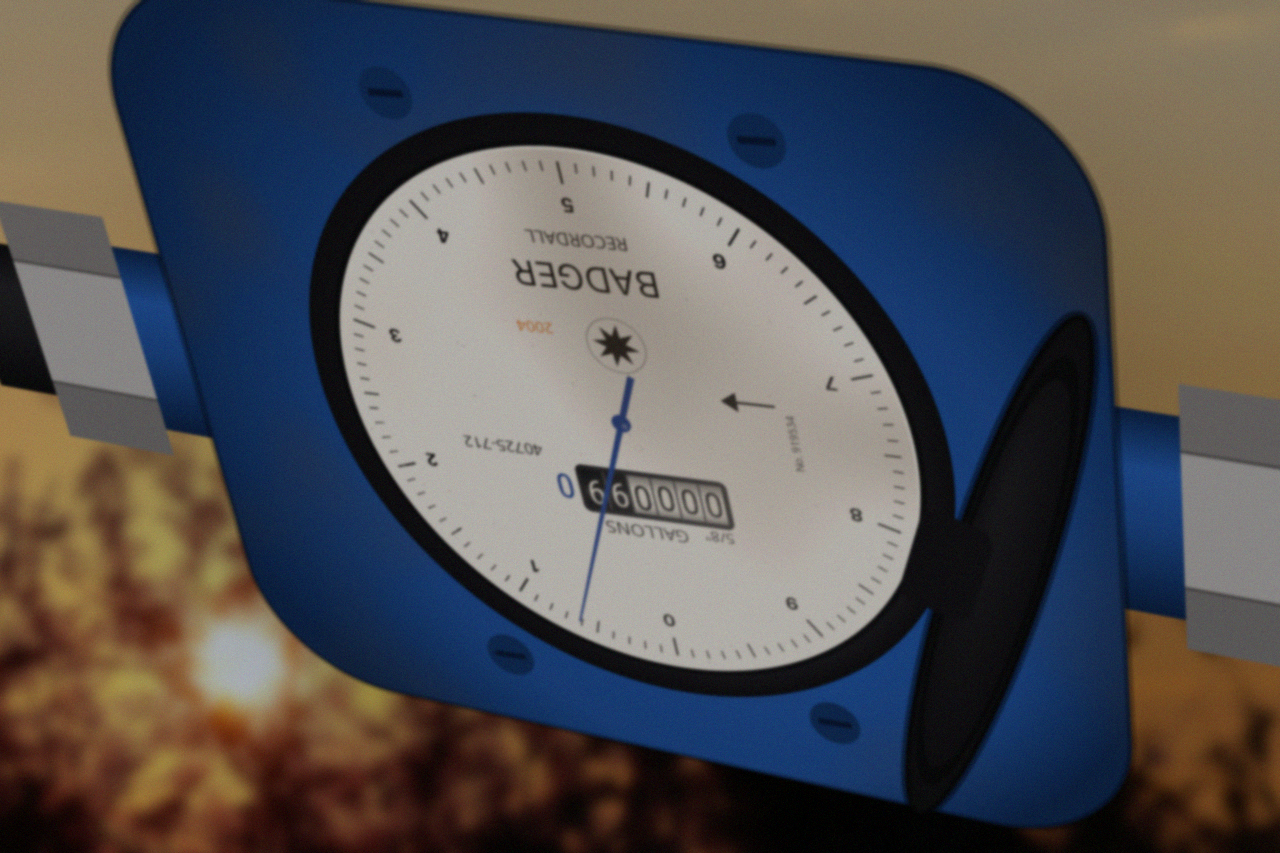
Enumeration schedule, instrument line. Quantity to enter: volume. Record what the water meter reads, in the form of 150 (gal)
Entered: 990.6 (gal)
